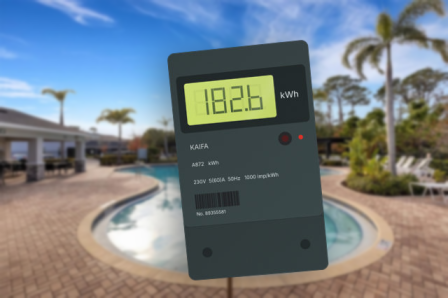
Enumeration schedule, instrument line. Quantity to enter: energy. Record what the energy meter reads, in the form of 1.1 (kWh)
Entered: 182.6 (kWh)
